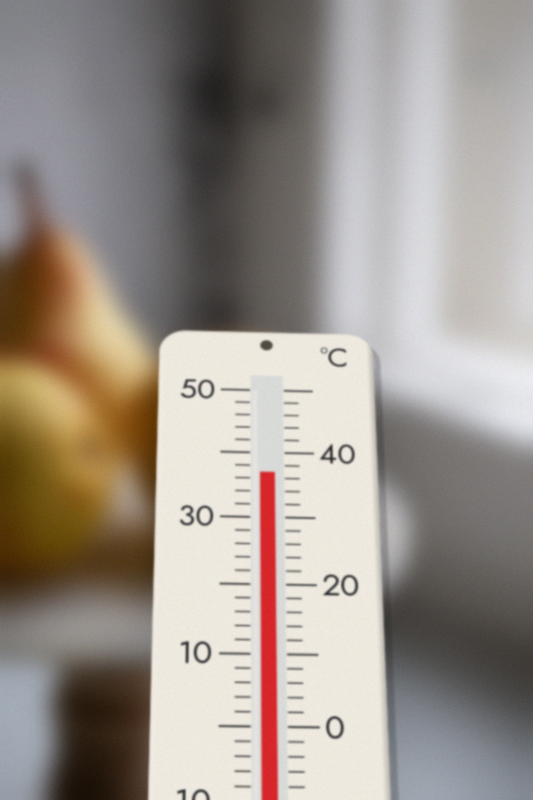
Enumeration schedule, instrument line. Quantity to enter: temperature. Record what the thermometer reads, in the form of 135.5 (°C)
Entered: 37 (°C)
